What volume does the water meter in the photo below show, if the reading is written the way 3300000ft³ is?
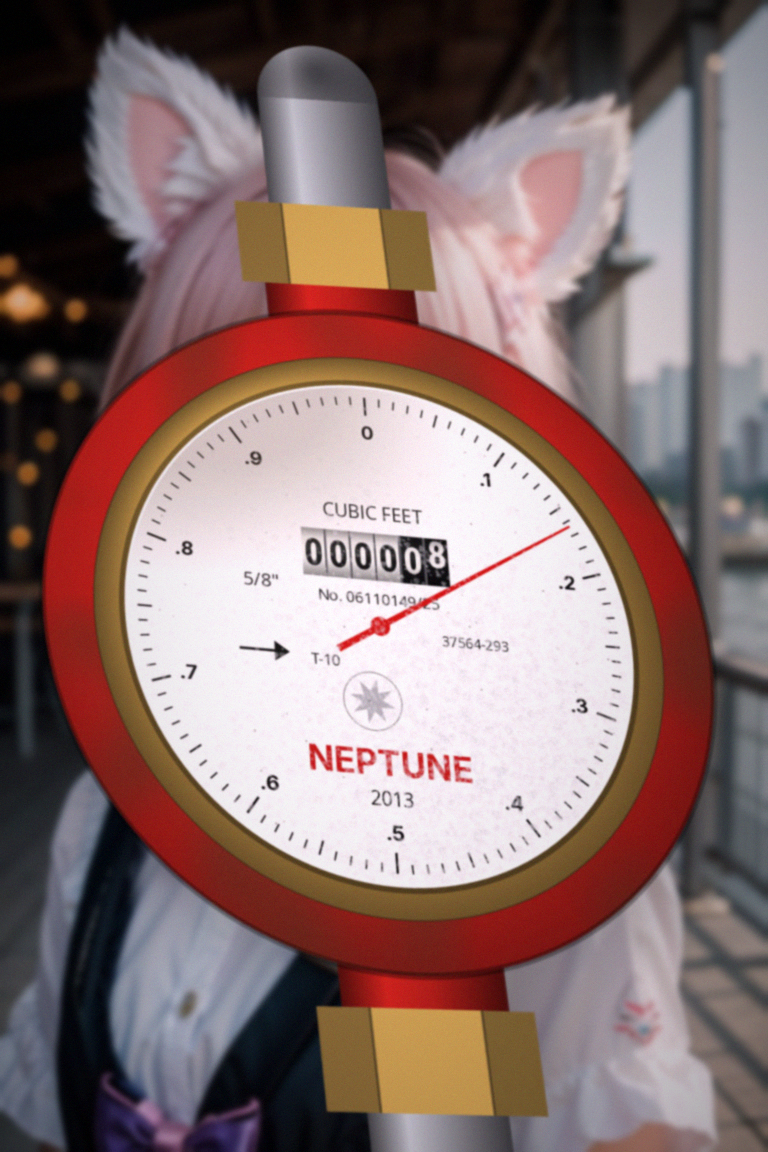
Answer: 8.16ft³
